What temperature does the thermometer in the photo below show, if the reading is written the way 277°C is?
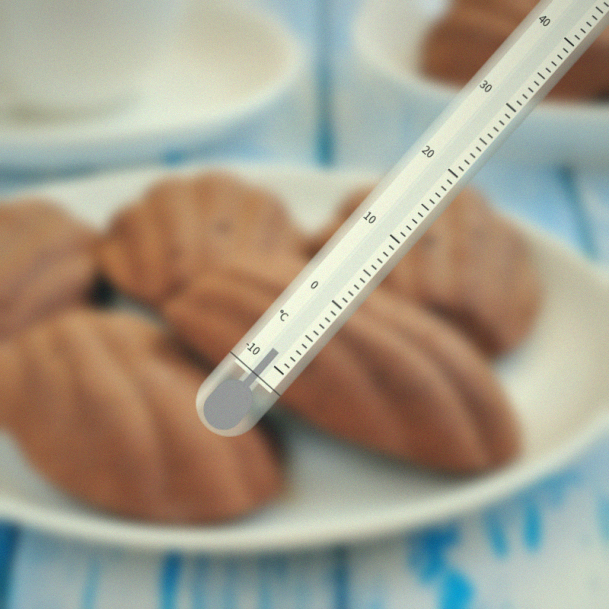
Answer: -8.5°C
